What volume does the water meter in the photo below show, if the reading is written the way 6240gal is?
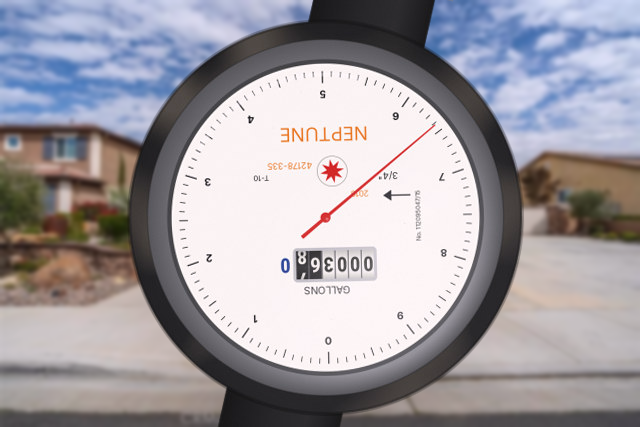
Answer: 3676.4gal
